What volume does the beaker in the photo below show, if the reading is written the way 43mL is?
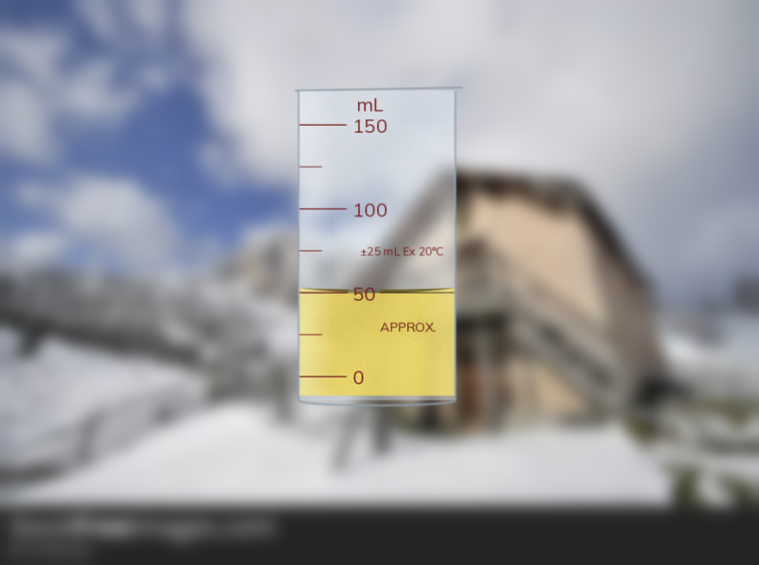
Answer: 50mL
